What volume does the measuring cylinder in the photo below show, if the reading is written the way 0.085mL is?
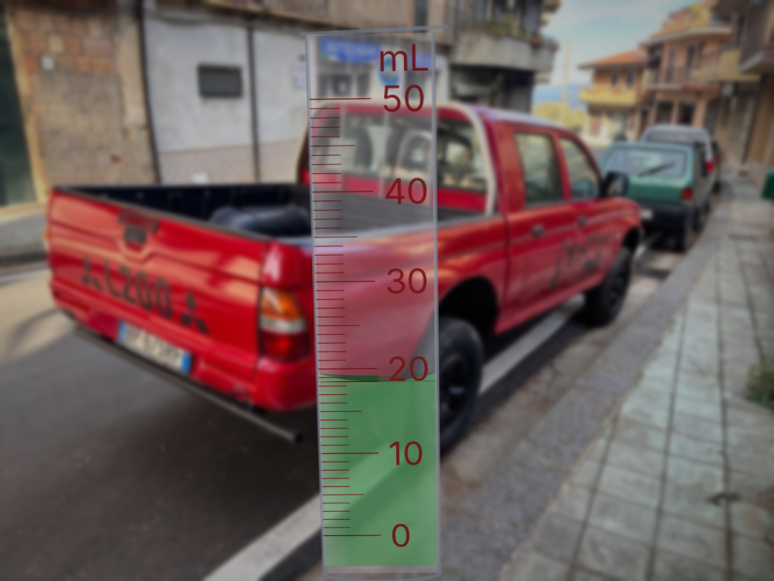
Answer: 18.5mL
